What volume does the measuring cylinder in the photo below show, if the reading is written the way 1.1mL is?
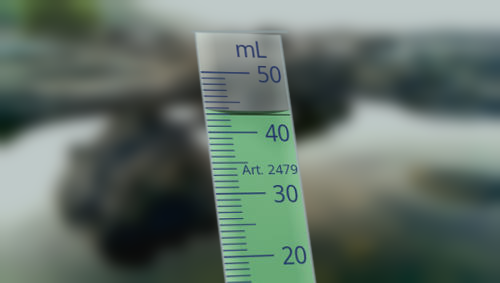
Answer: 43mL
